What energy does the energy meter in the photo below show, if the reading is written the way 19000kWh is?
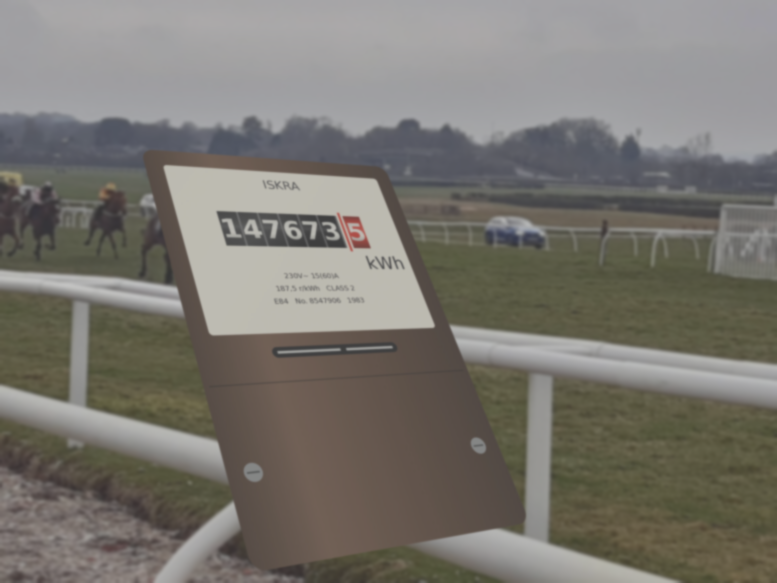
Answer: 147673.5kWh
